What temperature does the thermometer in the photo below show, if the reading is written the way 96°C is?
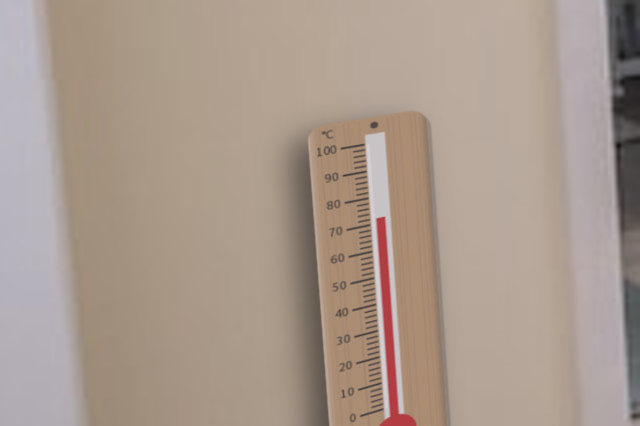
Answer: 72°C
